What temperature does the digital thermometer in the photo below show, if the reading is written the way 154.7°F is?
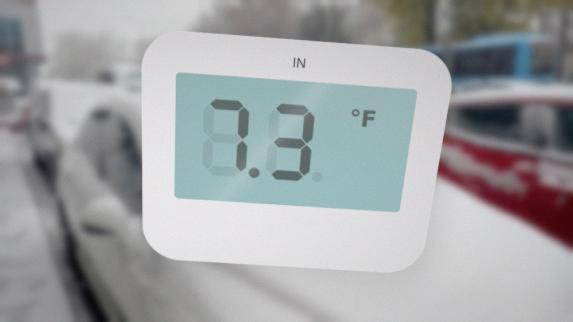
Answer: 7.3°F
